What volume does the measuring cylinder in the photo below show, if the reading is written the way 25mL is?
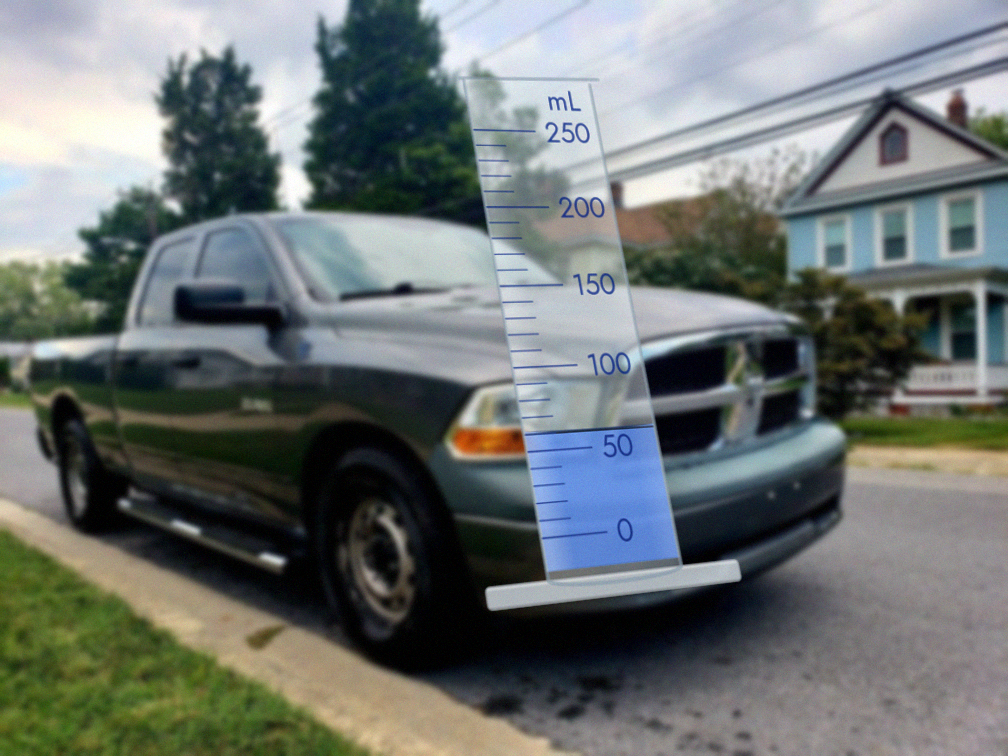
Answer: 60mL
